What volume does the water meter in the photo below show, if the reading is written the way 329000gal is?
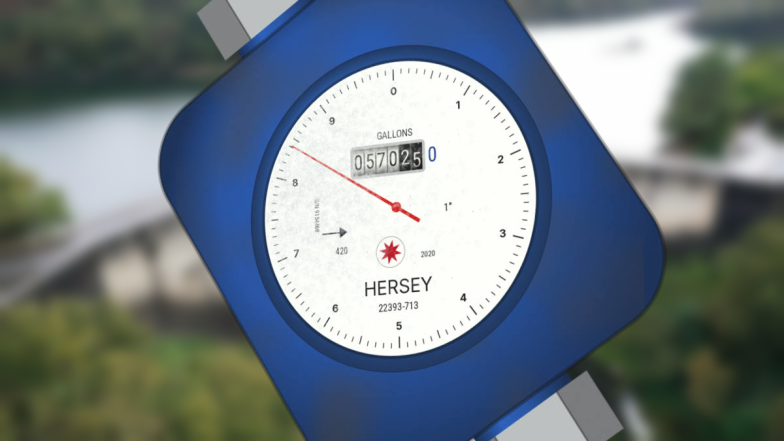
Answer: 570248.4gal
